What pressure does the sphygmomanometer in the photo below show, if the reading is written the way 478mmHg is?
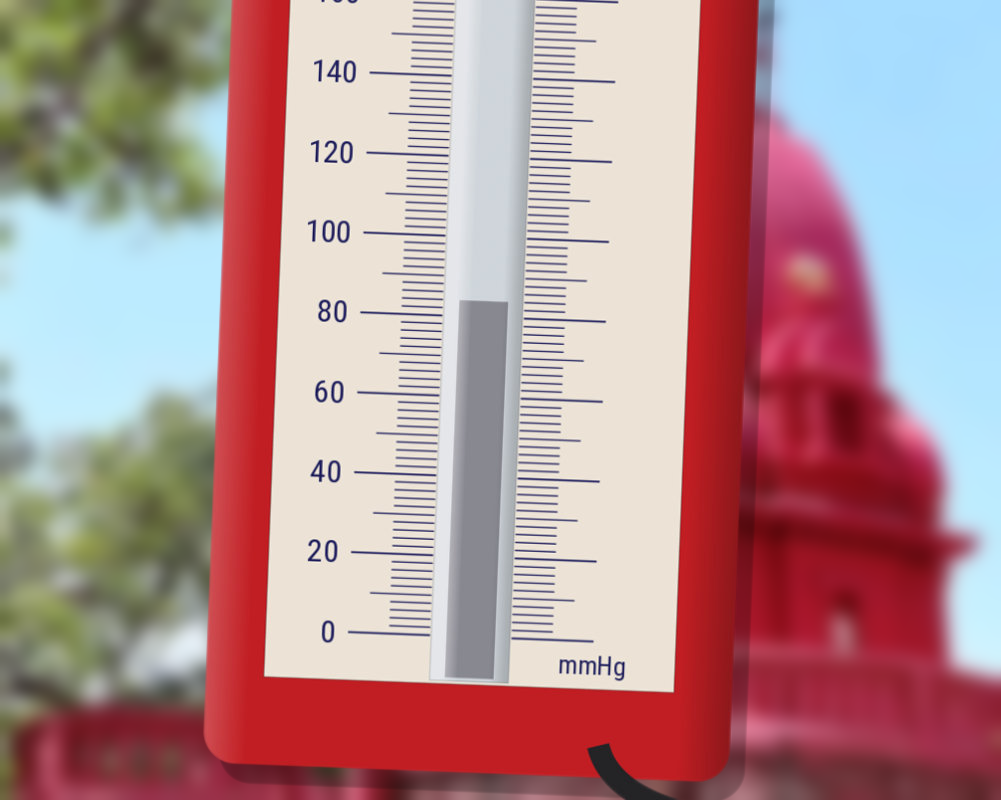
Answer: 84mmHg
